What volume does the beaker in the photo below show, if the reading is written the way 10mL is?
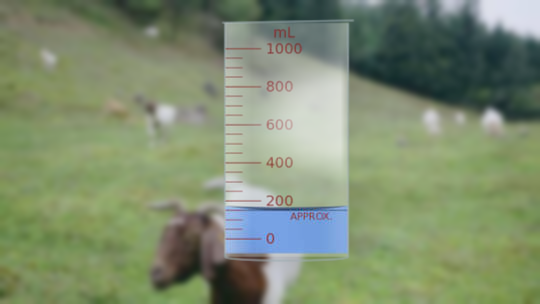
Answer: 150mL
